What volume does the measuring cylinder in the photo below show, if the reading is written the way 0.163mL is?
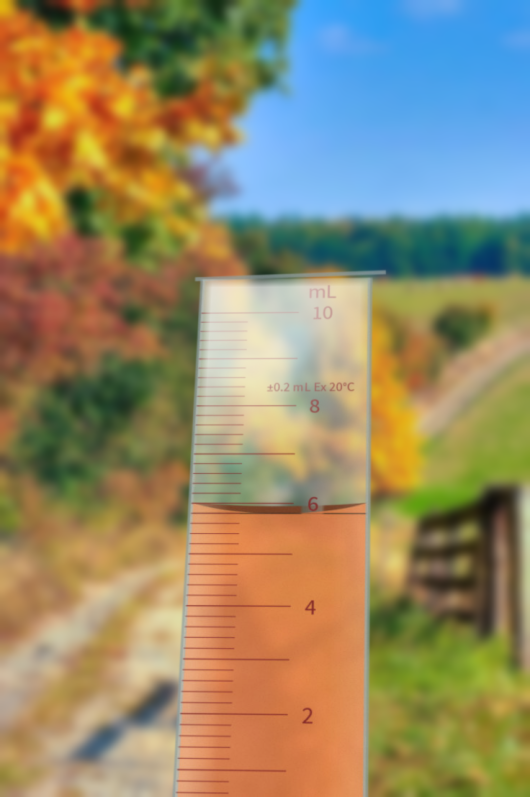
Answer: 5.8mL
